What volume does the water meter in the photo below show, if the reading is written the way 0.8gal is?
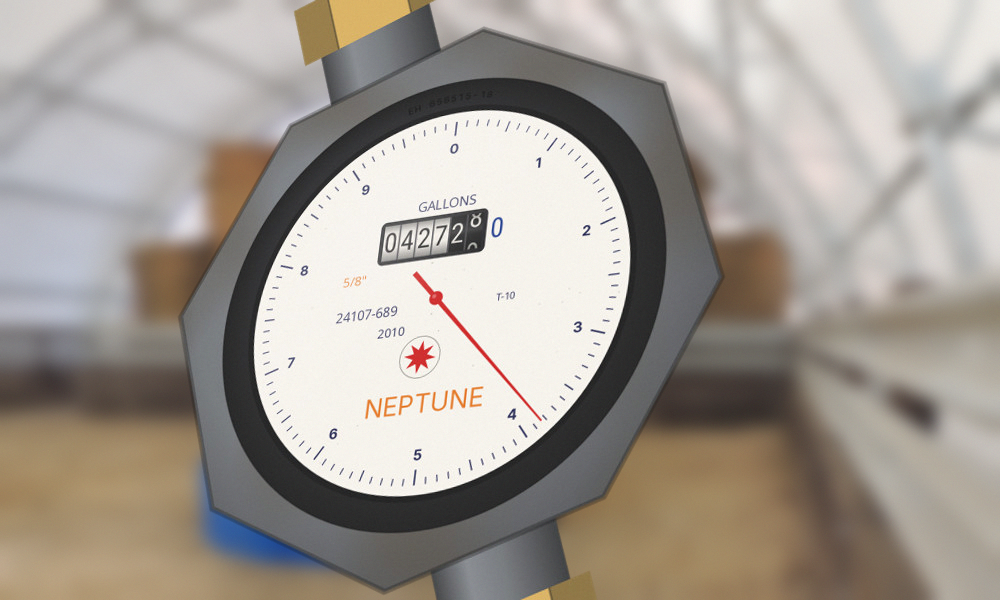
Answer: 427283.8gal
